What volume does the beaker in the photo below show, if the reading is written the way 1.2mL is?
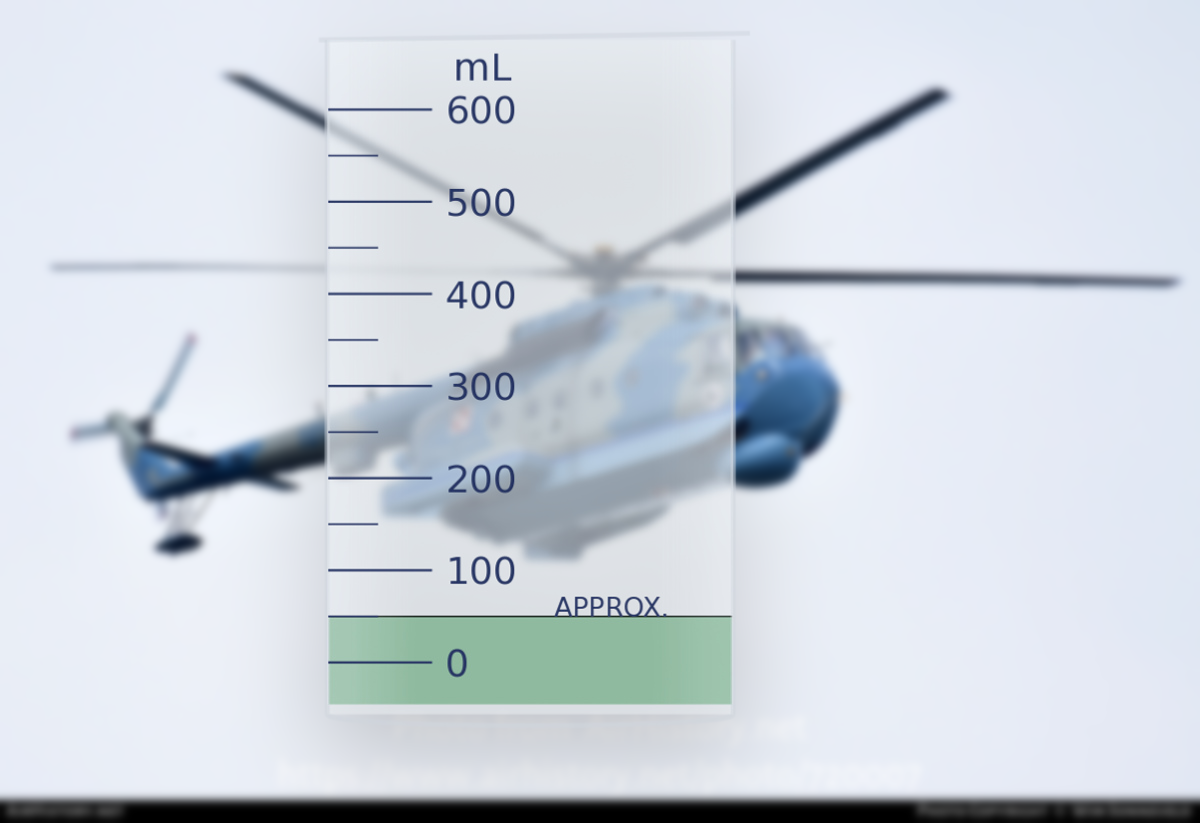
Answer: 50mL
